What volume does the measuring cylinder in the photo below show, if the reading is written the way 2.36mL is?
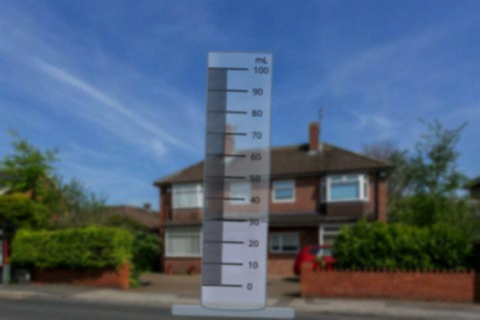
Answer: 30mL
